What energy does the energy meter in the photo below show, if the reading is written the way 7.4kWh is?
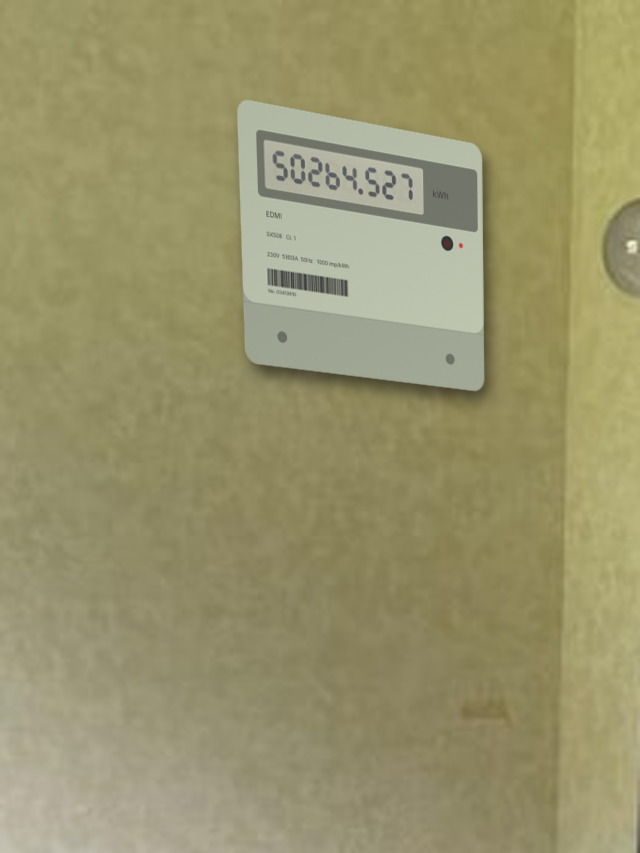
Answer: 50264.527kWh
